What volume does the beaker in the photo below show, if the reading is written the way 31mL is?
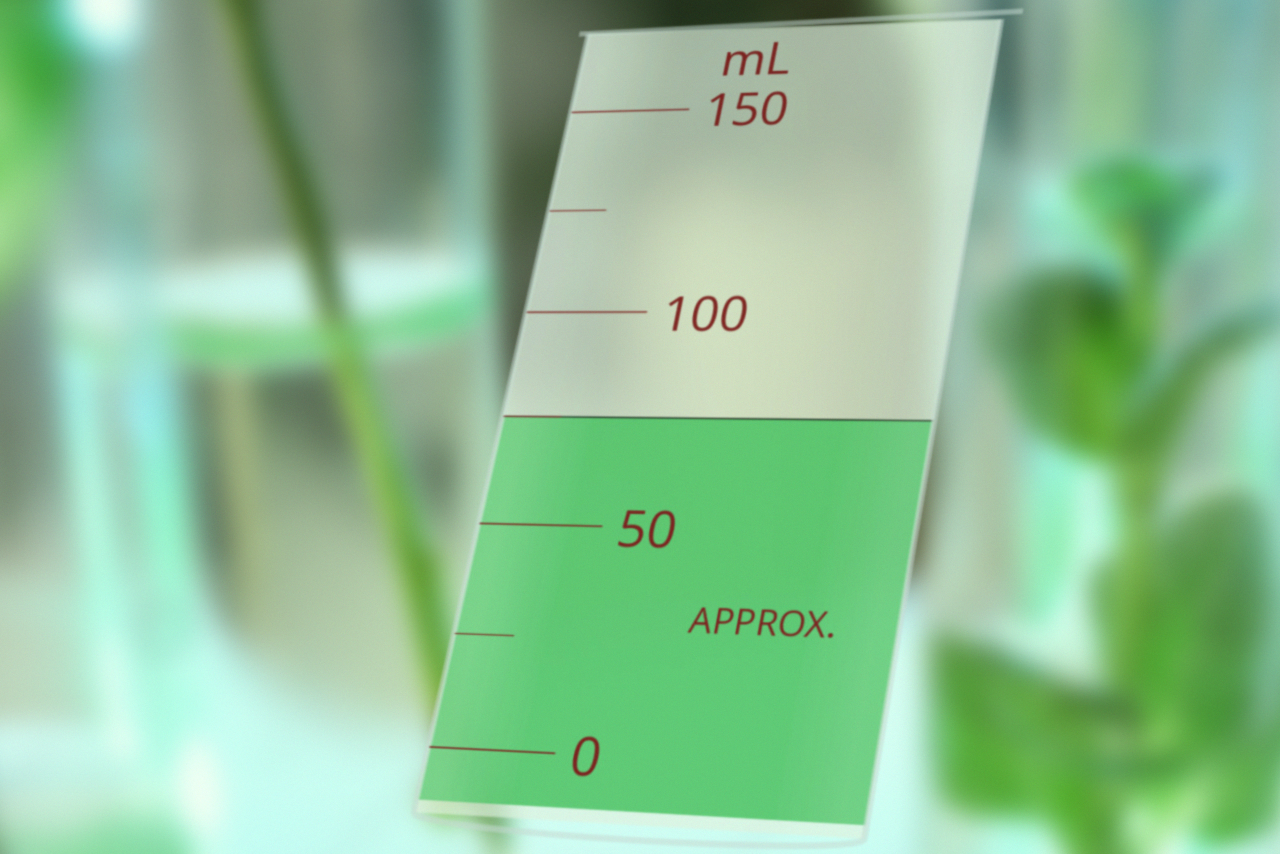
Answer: 75mL
